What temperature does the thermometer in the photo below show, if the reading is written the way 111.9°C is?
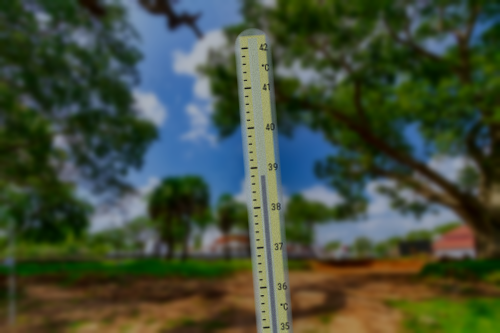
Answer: 38.8°C
